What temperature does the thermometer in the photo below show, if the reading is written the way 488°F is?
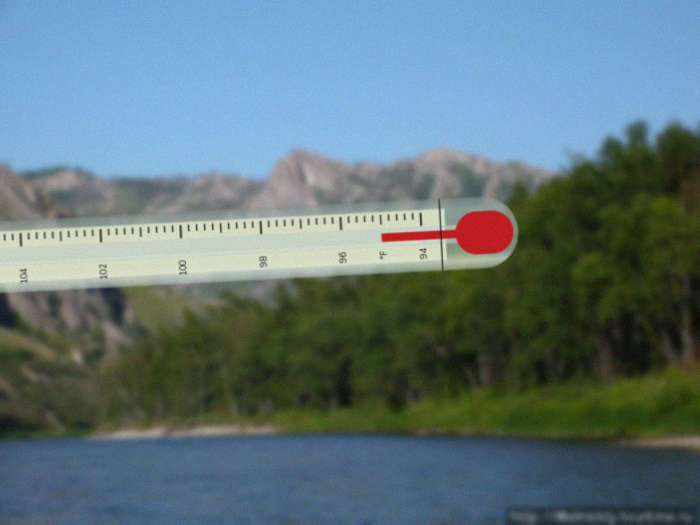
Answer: 95°F
